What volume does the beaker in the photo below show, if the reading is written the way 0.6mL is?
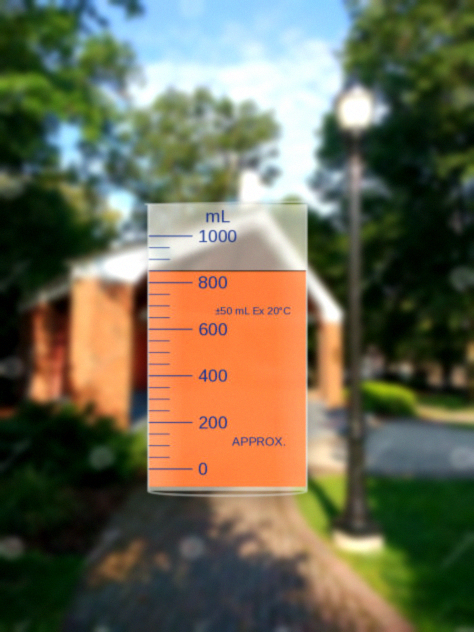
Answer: 850mL
